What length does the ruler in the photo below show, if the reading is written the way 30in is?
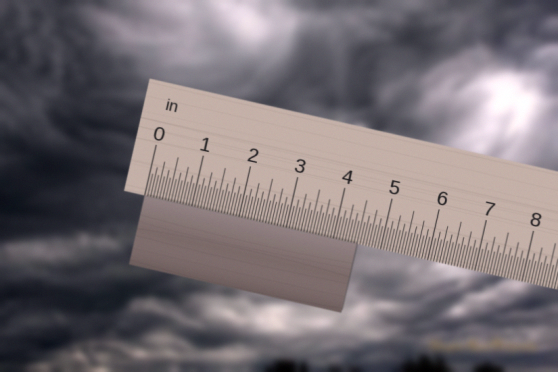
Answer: 4.5in
